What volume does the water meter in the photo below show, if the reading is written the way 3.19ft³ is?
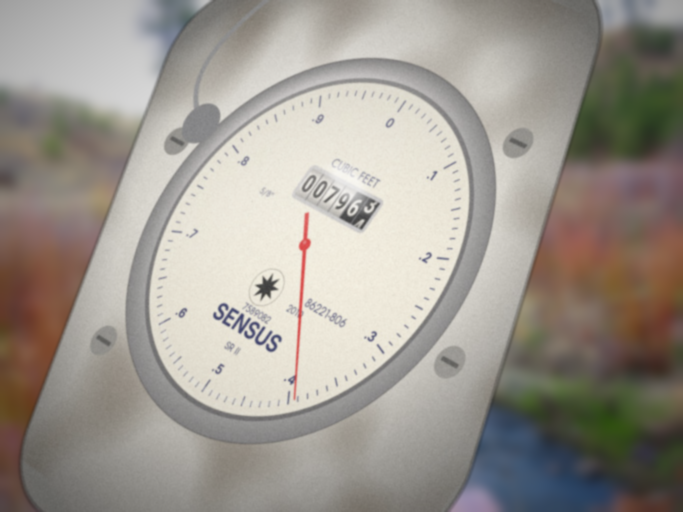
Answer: 7963.39ft³
